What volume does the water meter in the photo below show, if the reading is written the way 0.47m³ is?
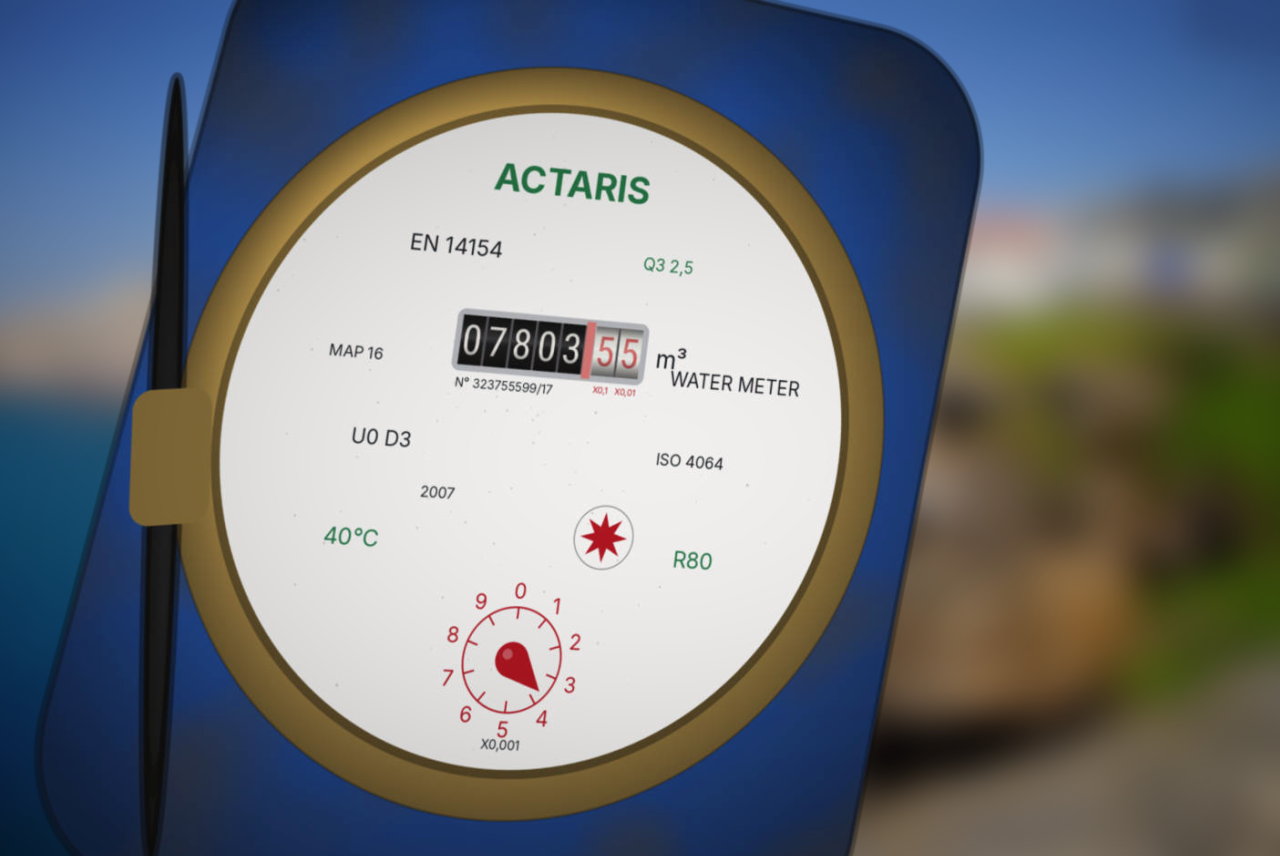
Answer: 7803.553m³
